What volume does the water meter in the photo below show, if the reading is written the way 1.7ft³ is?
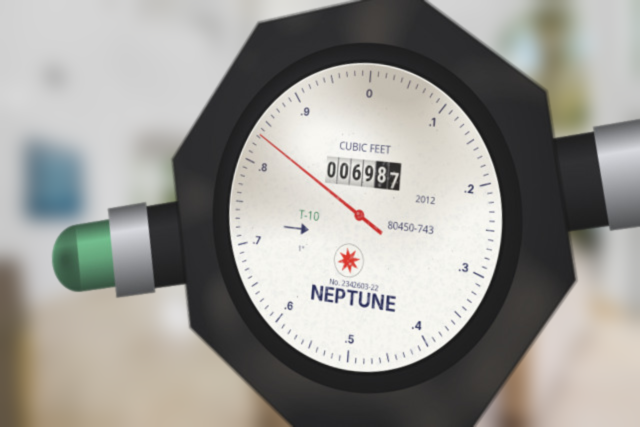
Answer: 6986.83ft³
